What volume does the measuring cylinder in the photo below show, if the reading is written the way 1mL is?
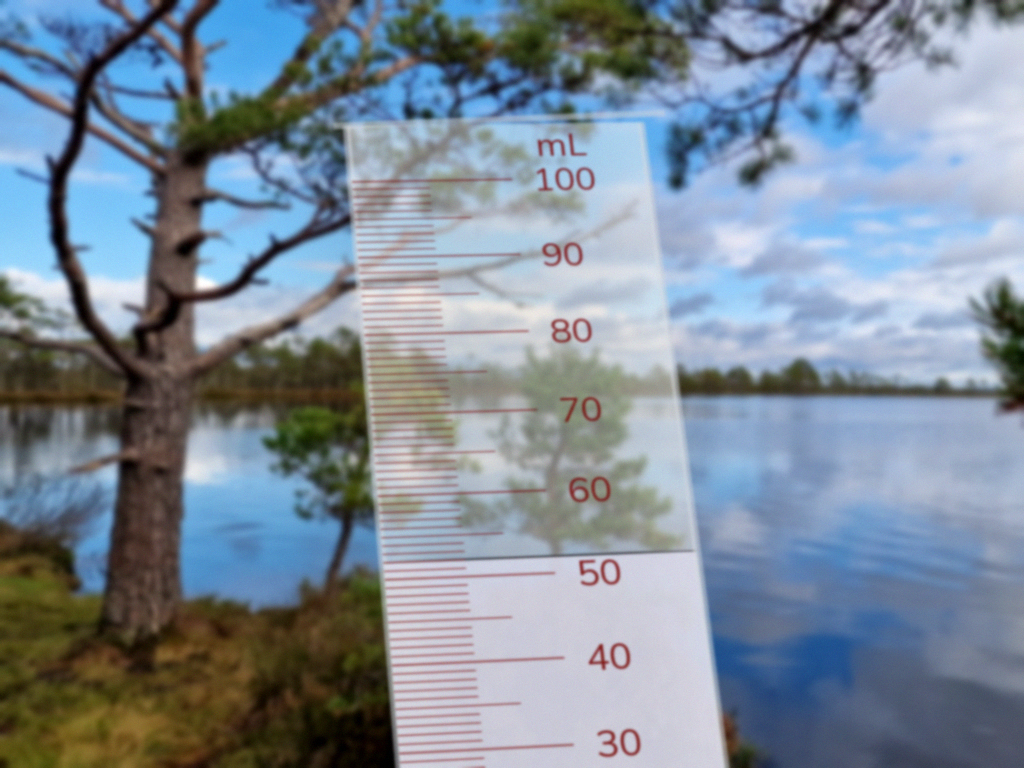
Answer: 52mL
